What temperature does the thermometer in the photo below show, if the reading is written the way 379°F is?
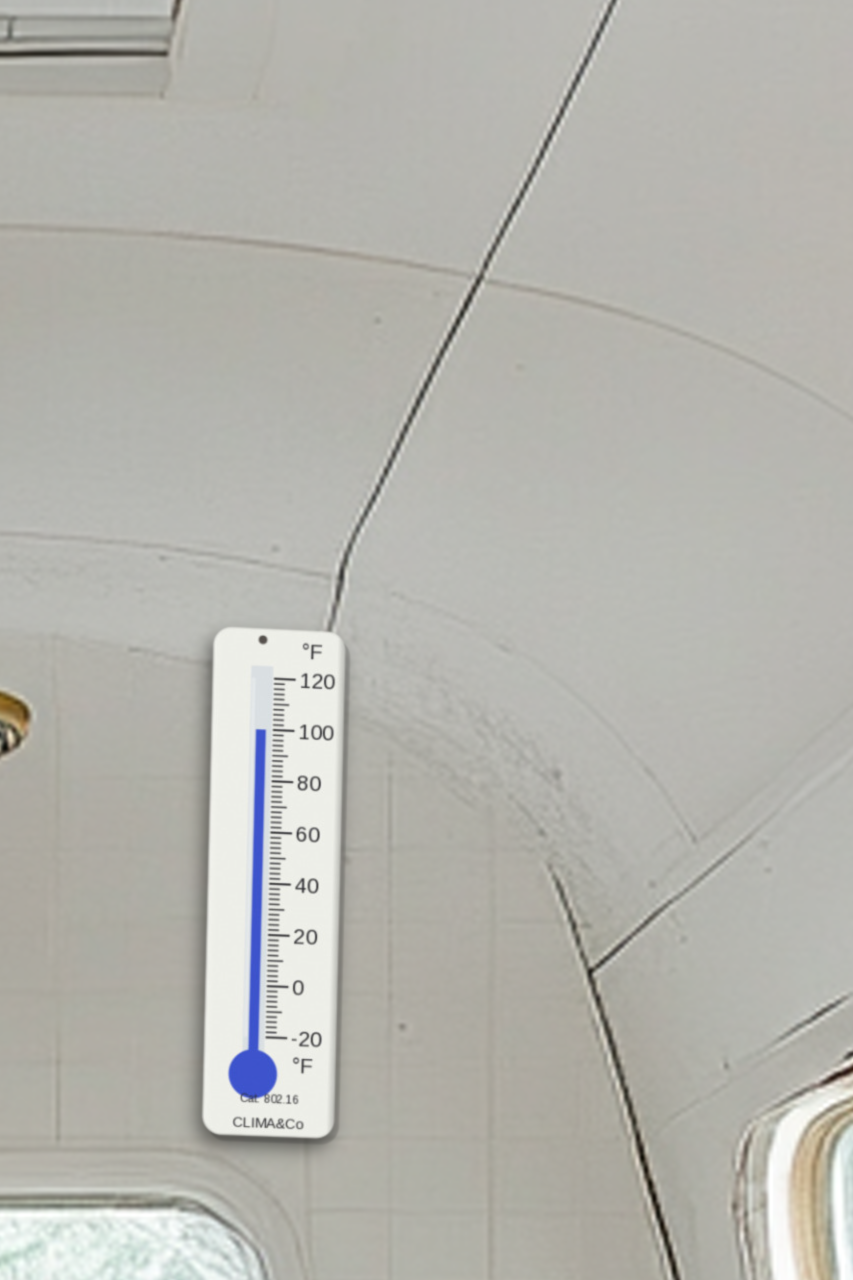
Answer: 100°F
